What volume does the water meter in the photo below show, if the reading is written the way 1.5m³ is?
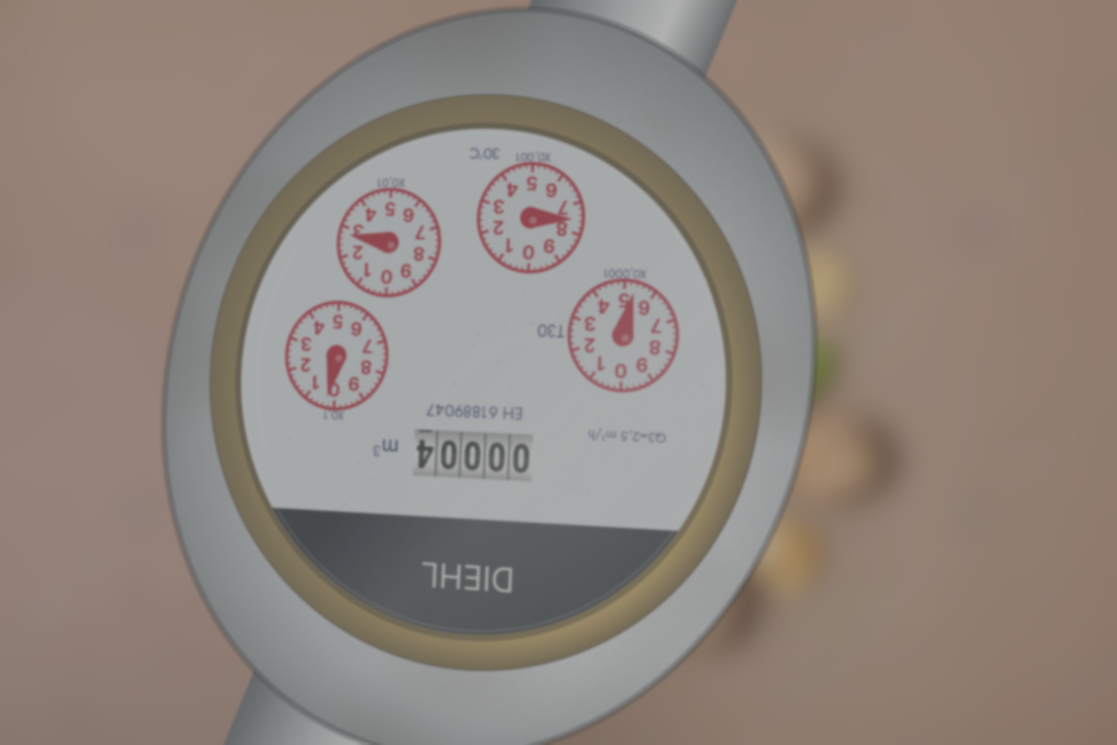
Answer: 4.0275m³
